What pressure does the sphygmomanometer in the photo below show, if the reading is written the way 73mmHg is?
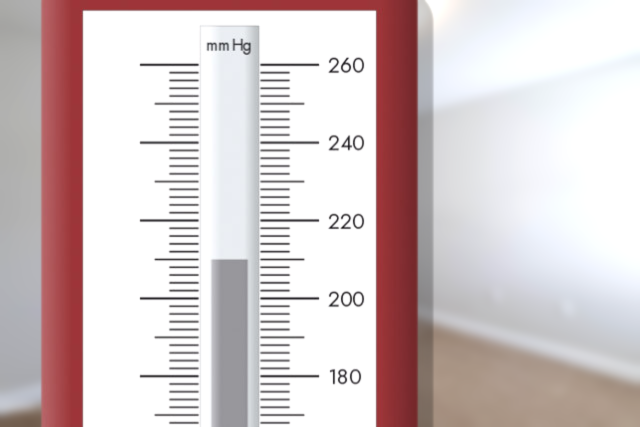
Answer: 210mmHg
